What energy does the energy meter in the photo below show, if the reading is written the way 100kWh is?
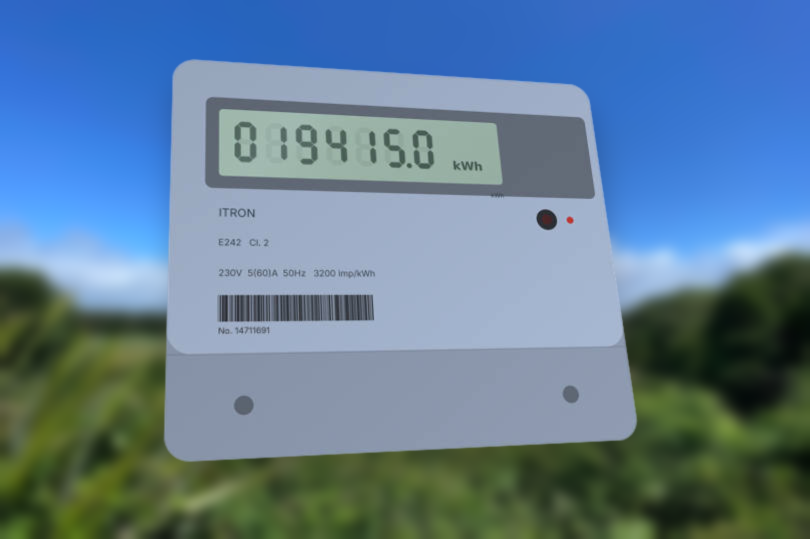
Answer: 19415.0kWh
